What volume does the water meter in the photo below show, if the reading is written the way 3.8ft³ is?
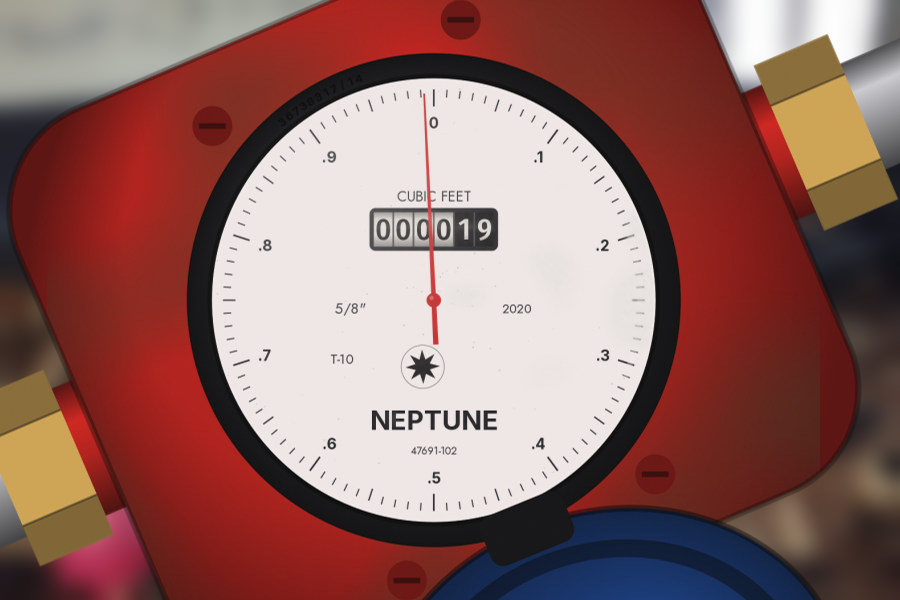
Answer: 18.99ft³
